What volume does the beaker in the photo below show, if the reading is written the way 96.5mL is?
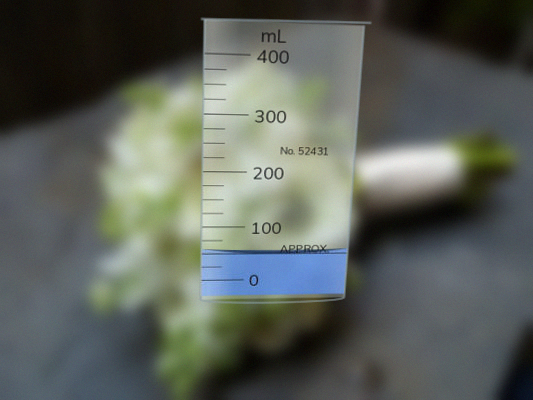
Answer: 50mL
